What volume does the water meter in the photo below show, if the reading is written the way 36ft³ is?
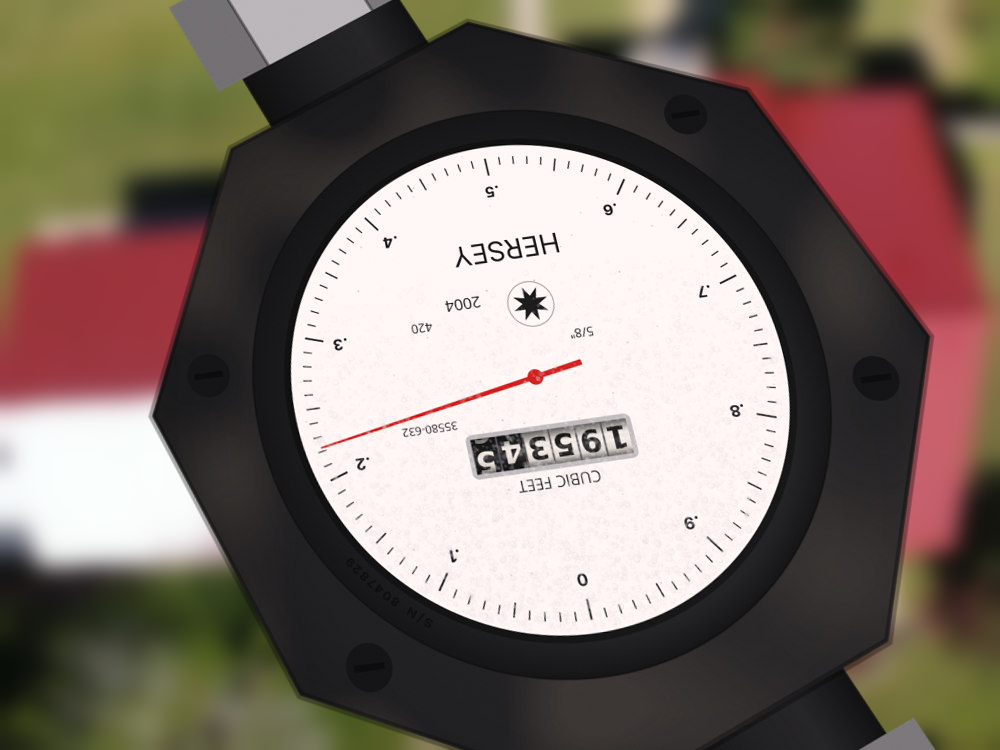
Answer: 195345.22ft³
